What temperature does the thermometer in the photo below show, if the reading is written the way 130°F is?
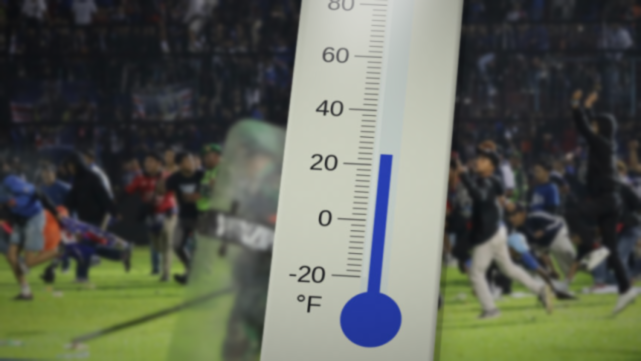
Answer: 24°F
